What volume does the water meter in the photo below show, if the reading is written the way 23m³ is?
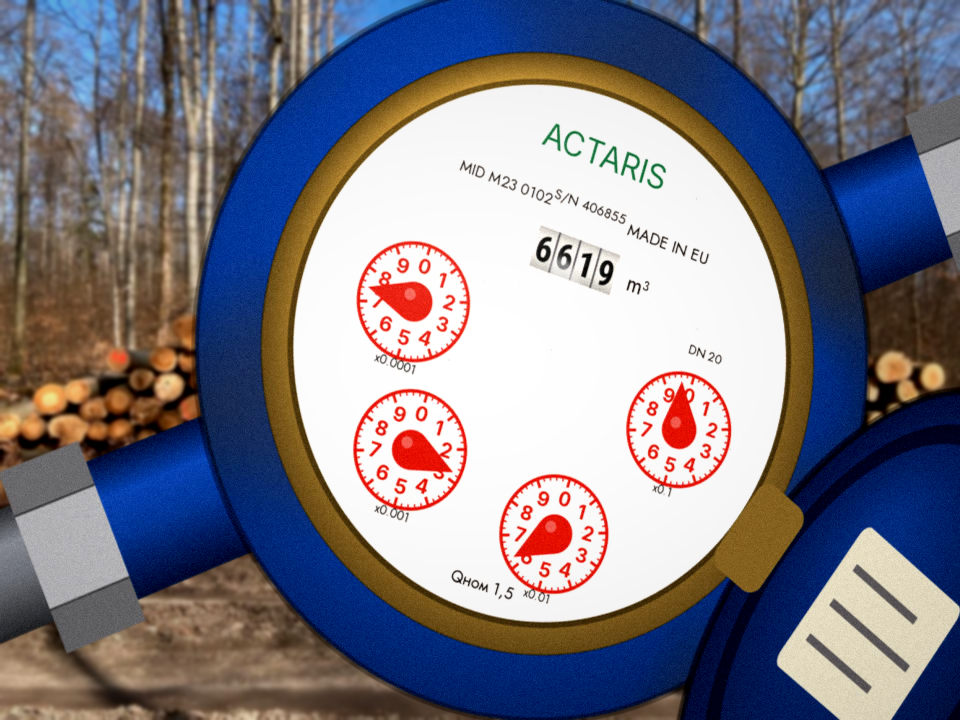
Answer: 6618.9627m³
